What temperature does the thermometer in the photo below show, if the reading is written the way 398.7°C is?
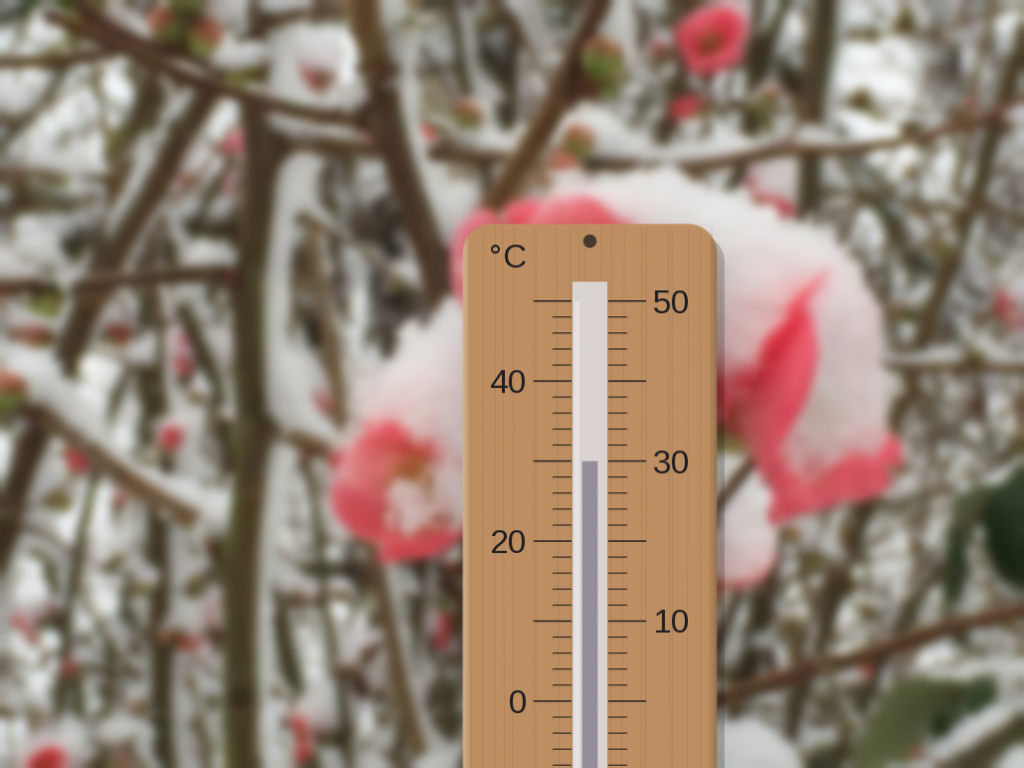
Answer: 30°C
